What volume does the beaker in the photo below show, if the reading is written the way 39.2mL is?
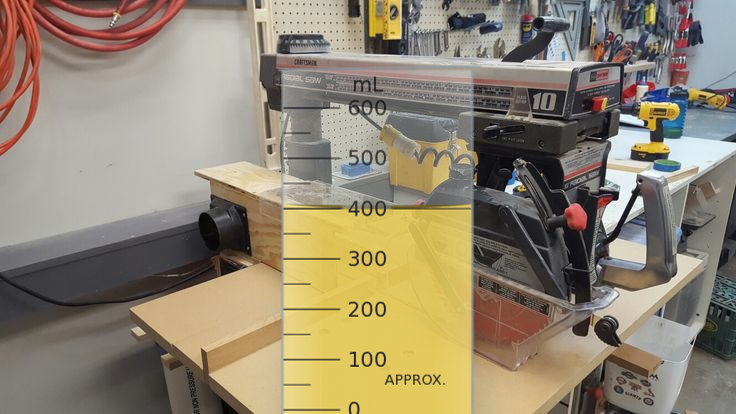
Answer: 400mL
